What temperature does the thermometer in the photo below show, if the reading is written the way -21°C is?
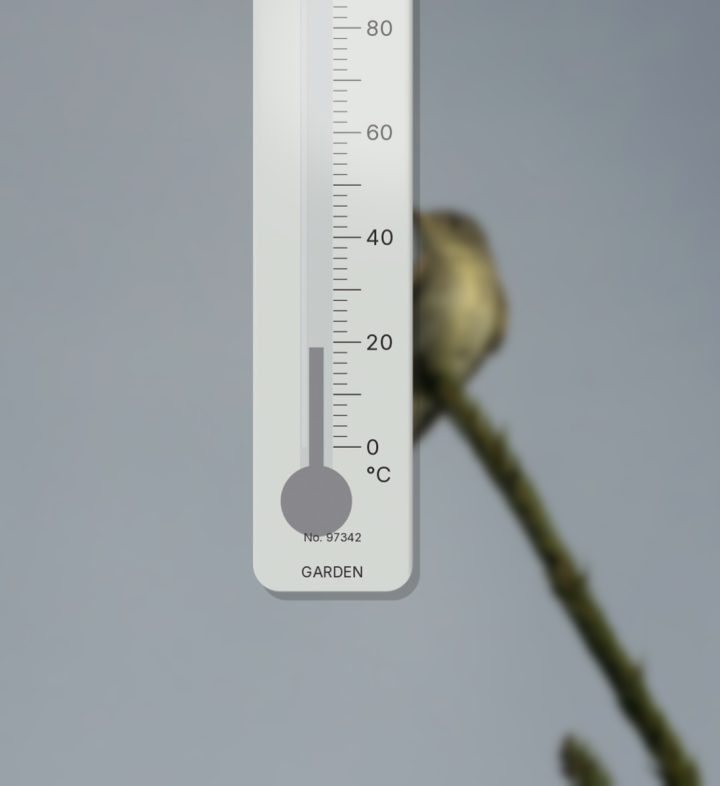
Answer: 19°C
